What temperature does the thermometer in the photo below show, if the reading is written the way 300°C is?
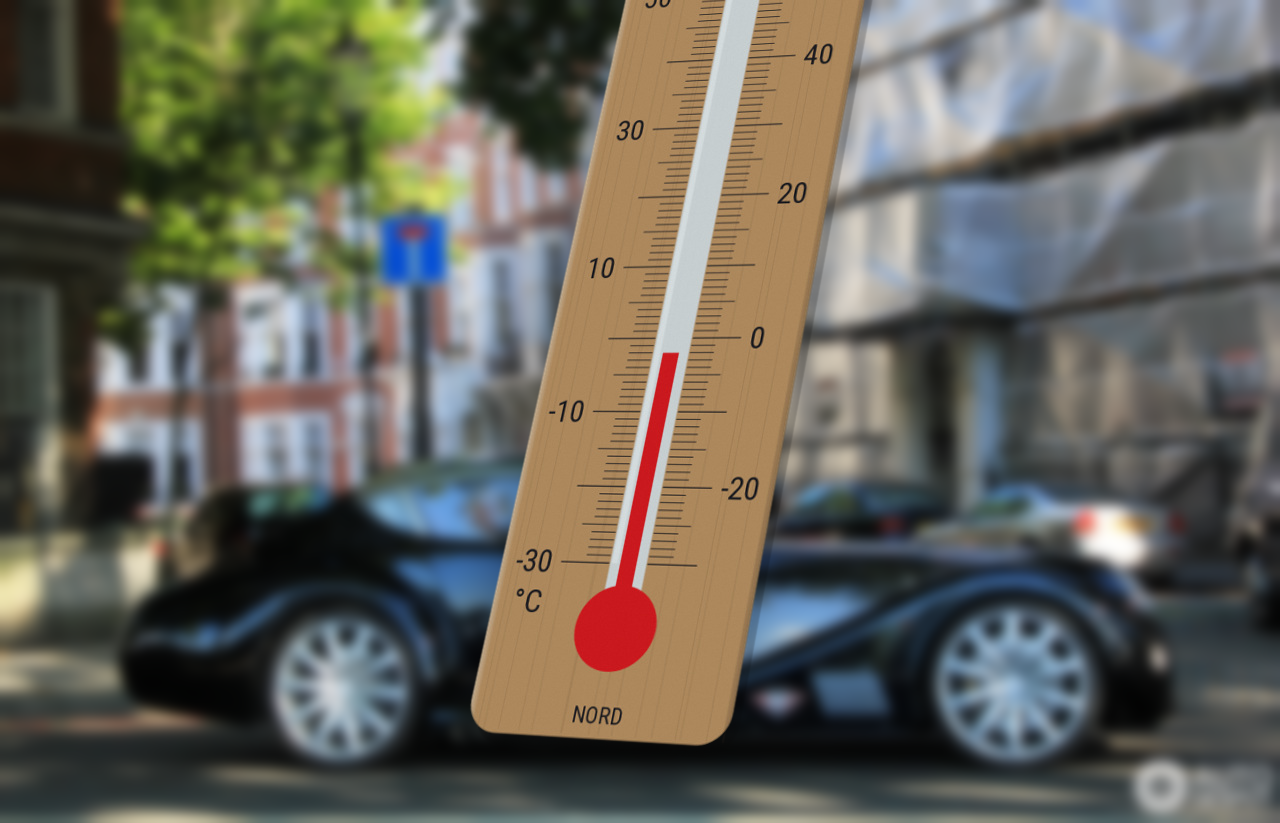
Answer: -2°C
